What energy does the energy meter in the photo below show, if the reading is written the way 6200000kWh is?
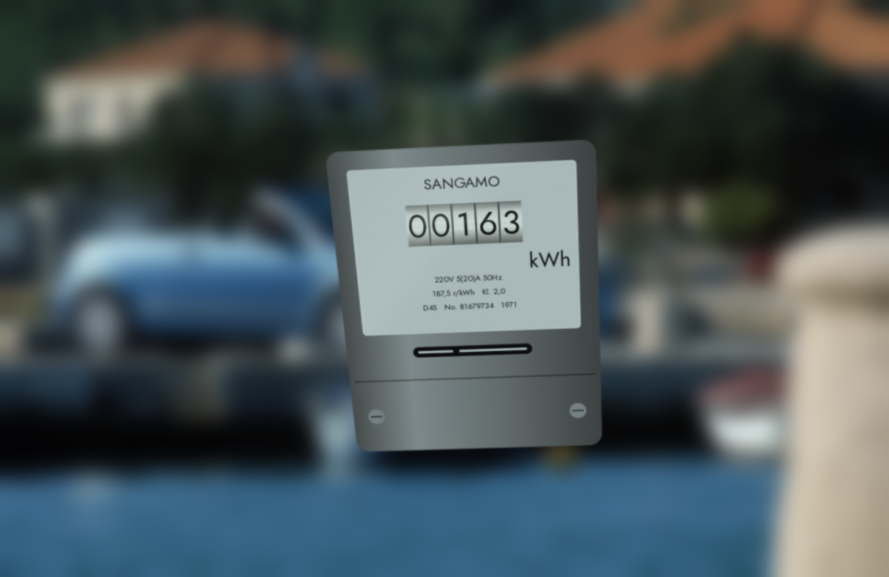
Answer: 163kWh
